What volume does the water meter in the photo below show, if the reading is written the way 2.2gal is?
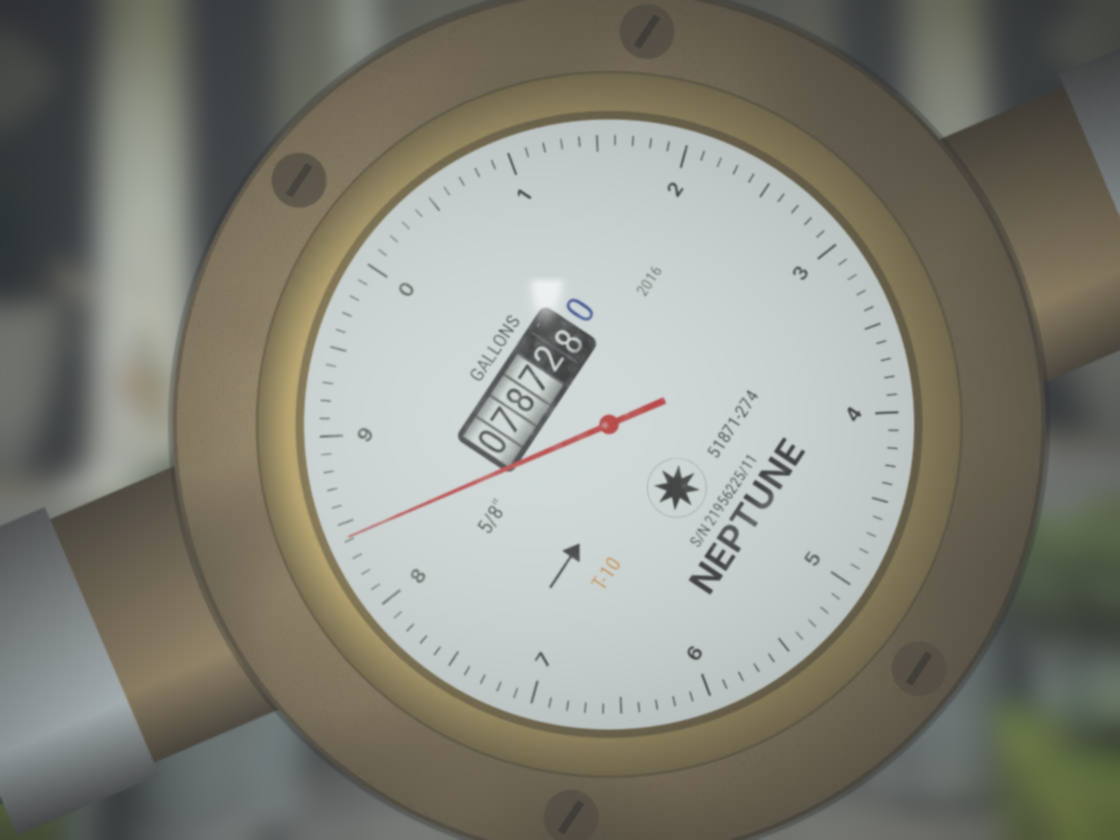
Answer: 787278.4gal
